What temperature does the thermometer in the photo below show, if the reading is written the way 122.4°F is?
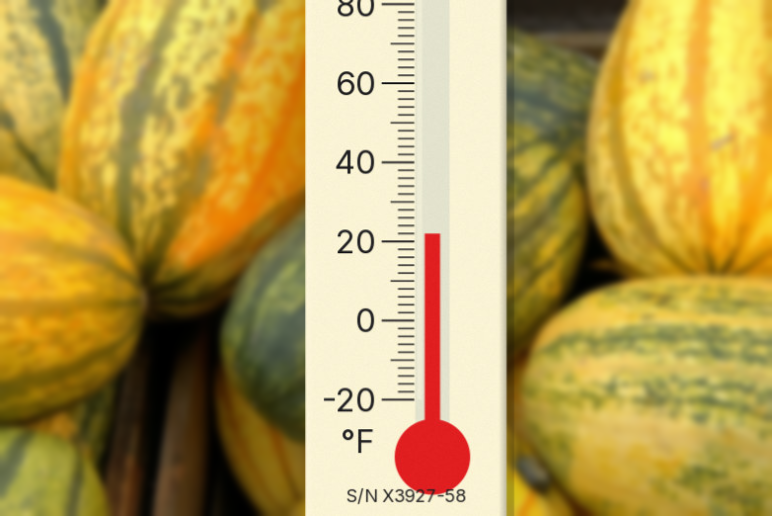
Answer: 22°F
